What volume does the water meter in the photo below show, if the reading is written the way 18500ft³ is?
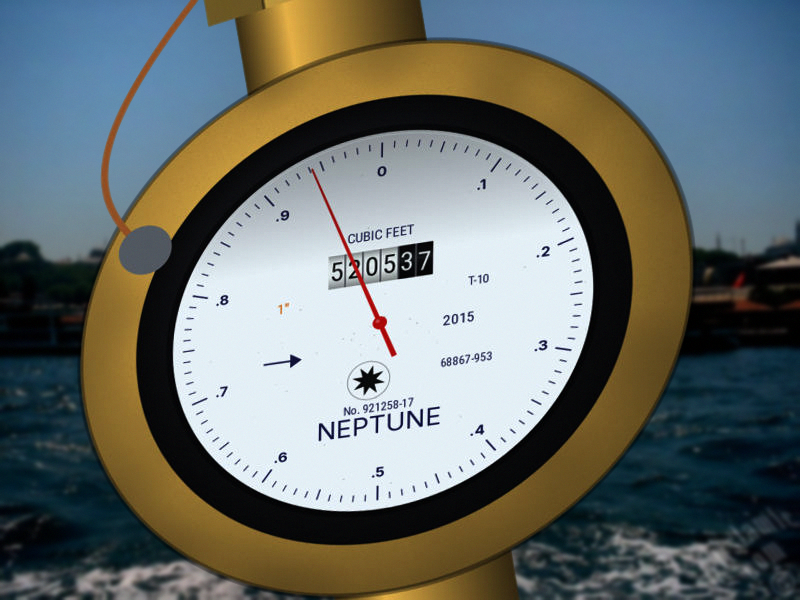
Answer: 520536.94ft³
